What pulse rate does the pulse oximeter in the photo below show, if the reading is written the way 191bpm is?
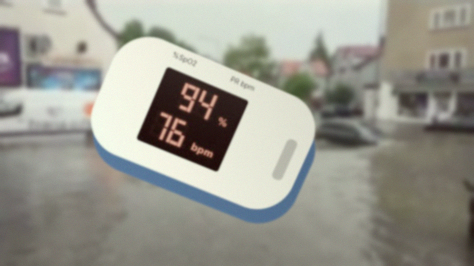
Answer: 76bpm
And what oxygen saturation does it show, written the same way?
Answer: 94%
